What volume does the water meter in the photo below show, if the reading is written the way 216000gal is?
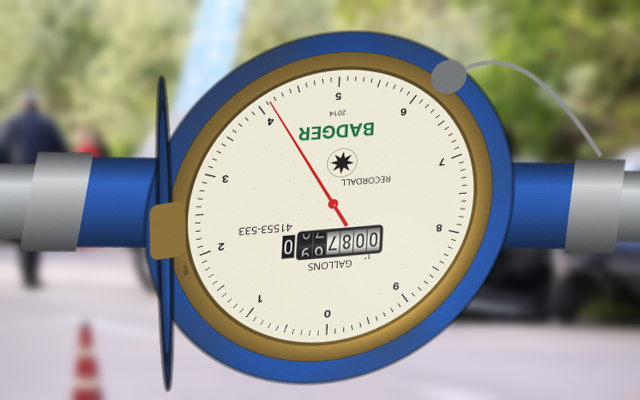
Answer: 87694.1gal
